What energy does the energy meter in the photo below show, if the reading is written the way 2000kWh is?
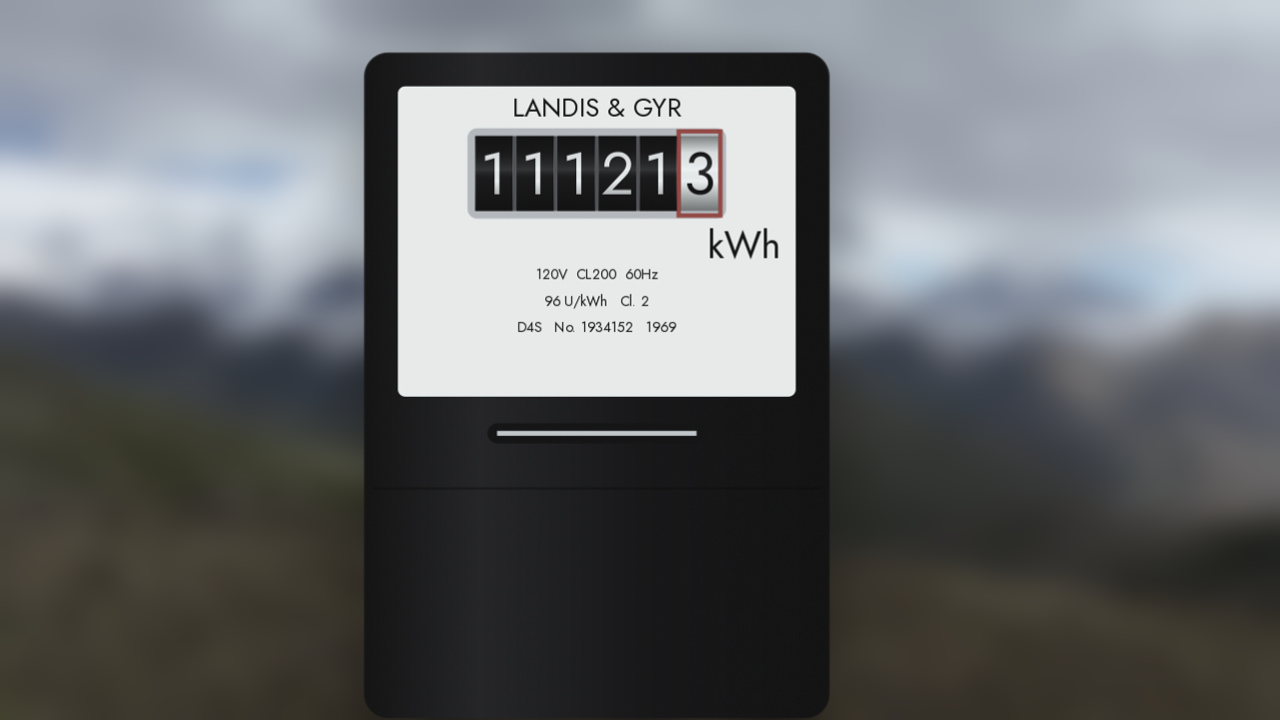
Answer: 11121.3kWh
